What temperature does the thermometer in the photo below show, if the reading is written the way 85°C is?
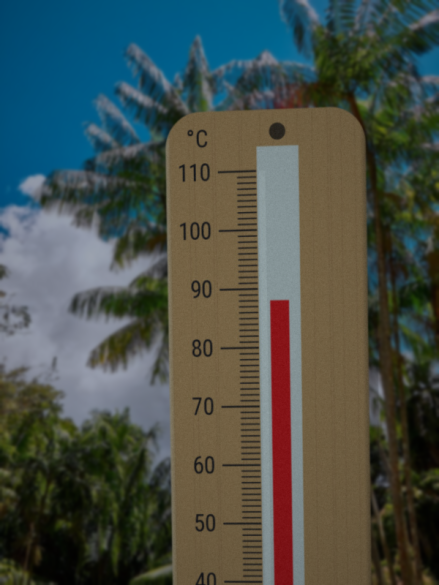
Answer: 88°C
